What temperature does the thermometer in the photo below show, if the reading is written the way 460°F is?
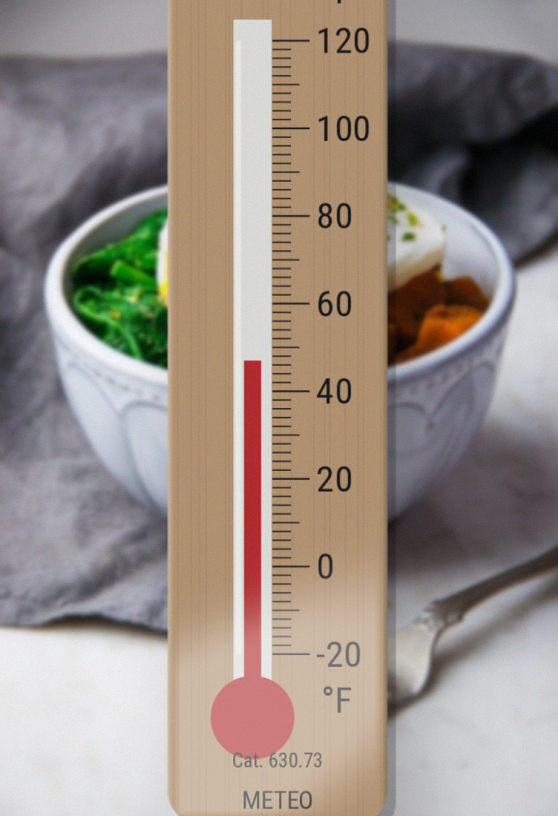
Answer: 47°F
